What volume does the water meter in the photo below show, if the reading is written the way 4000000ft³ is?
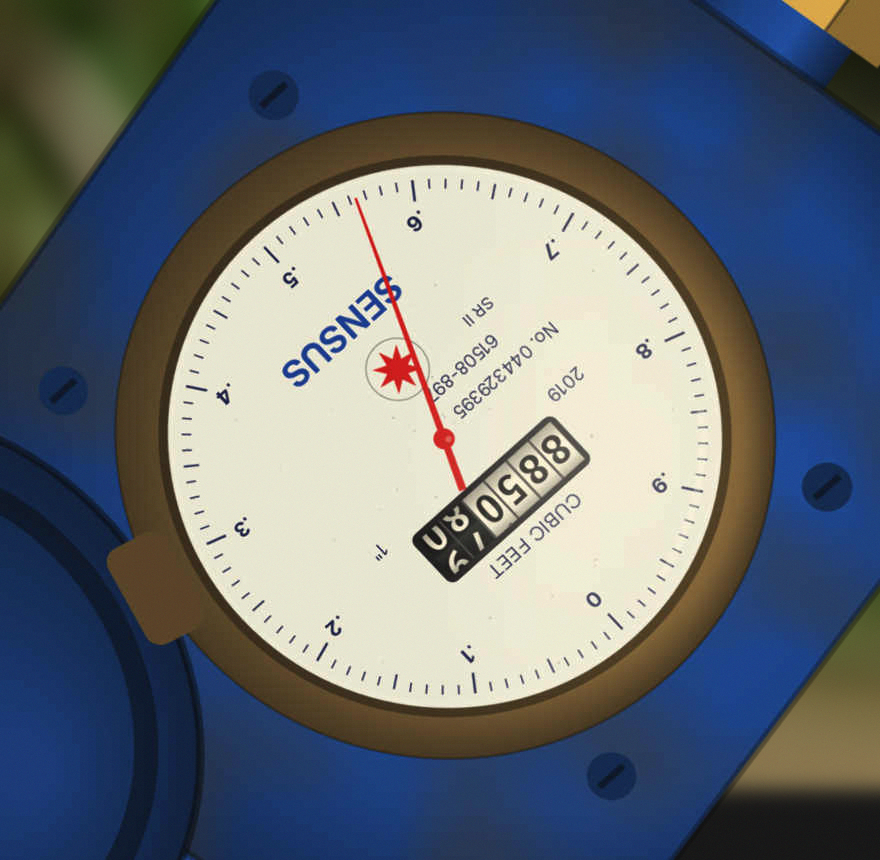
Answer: 885079.56ft³
